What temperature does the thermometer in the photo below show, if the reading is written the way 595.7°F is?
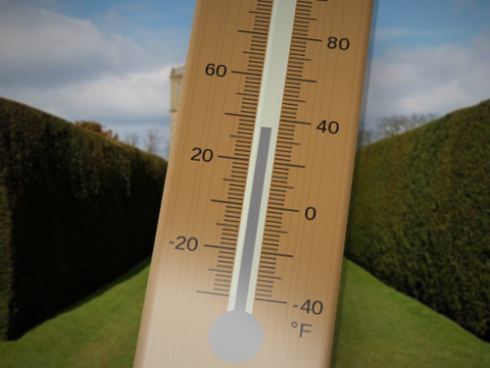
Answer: 36°F
